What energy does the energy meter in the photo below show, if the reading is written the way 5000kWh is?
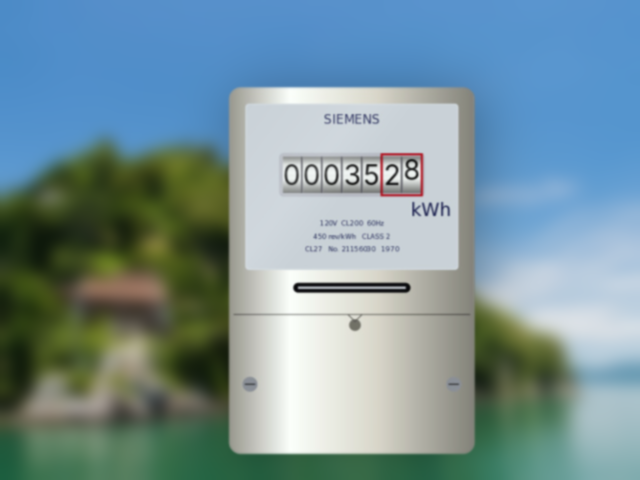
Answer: 35.28kWh
